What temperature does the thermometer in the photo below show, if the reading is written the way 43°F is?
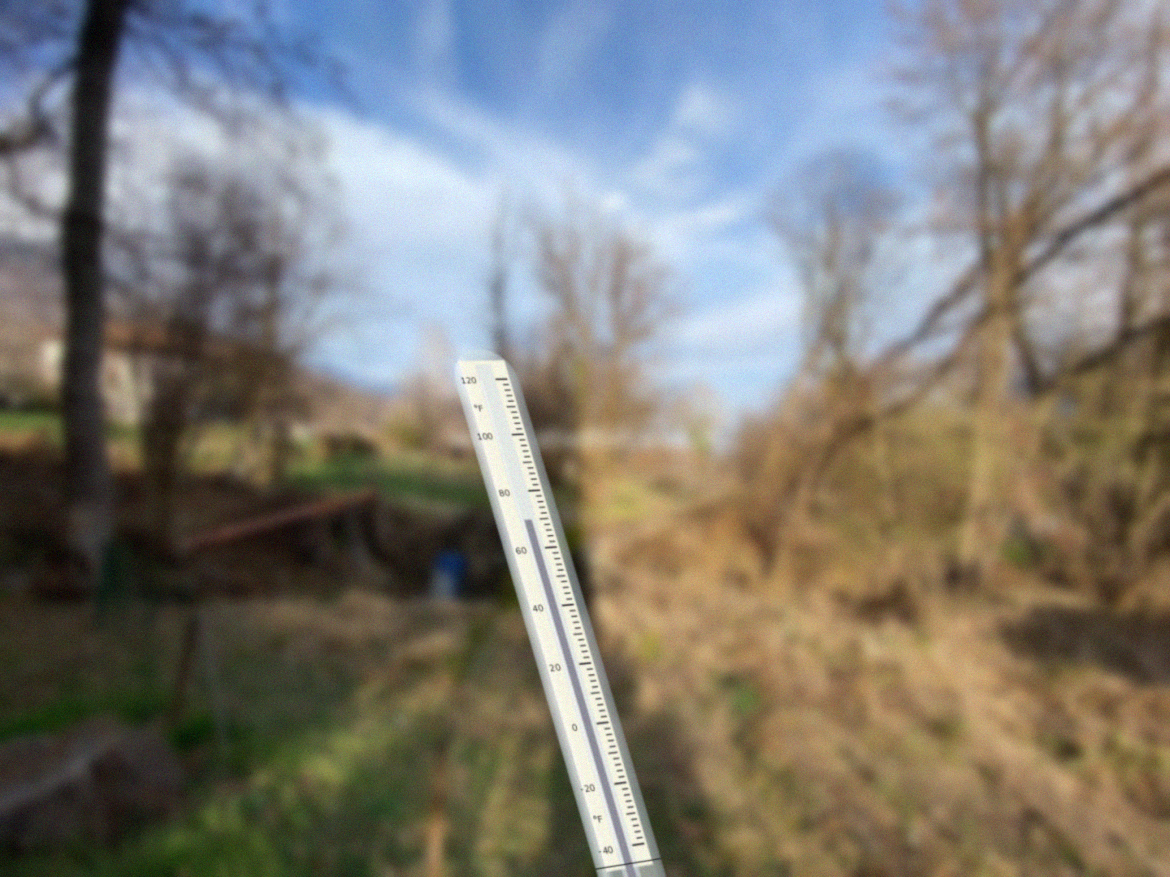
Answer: 70°F
